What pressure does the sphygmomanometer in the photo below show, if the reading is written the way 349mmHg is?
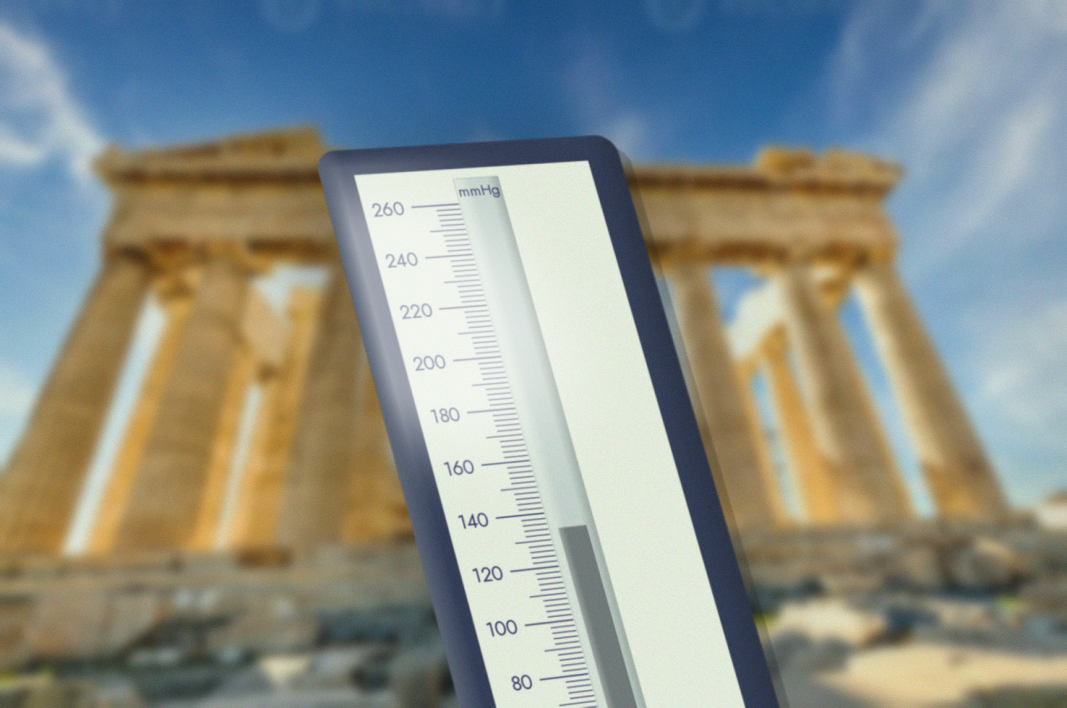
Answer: 134mmHg
